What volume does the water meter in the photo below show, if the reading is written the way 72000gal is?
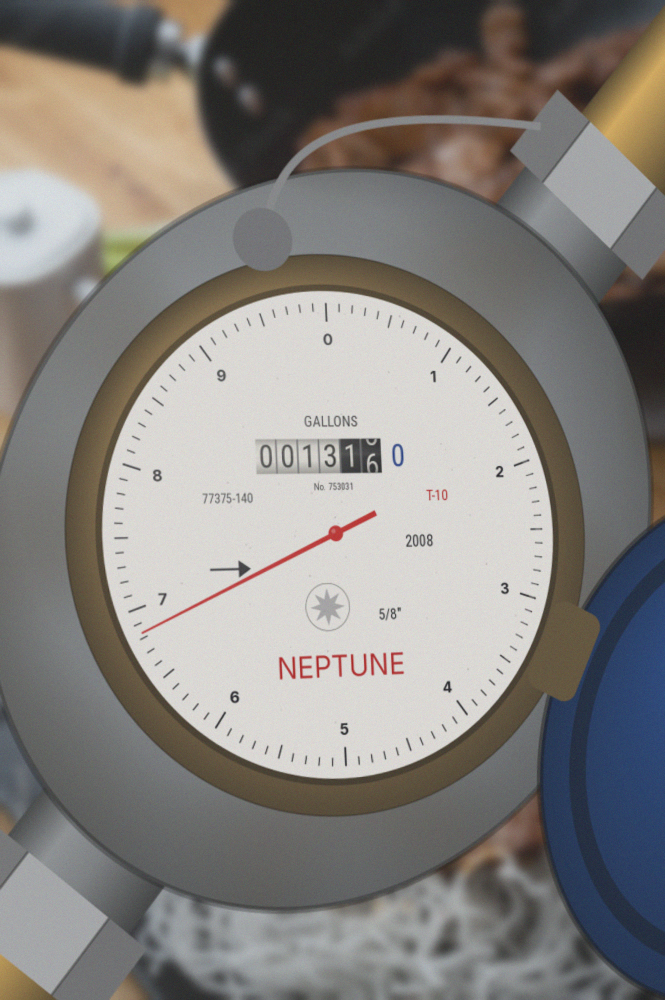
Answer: 13156.8gal
